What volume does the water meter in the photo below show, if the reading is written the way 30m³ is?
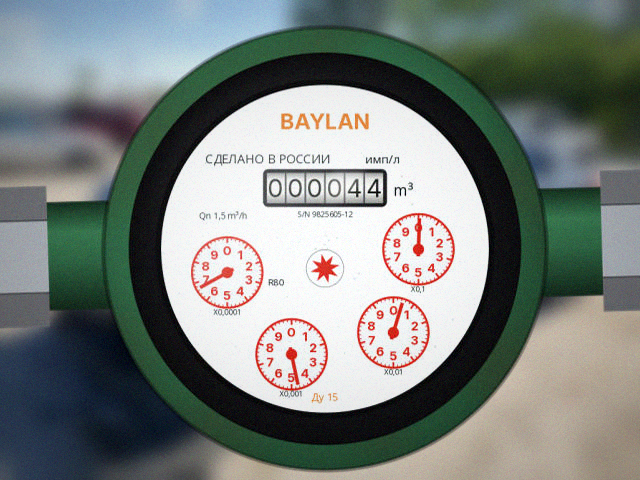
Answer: 44.0046m³
